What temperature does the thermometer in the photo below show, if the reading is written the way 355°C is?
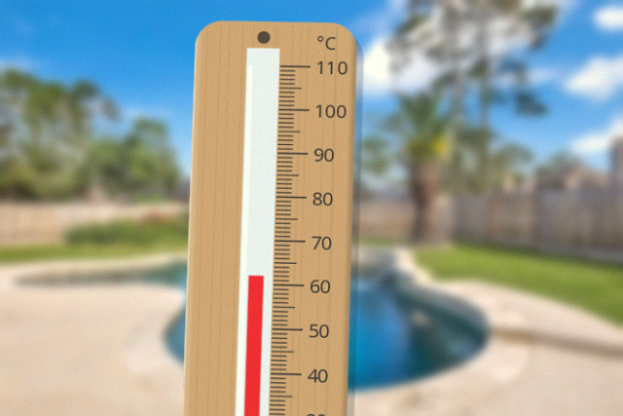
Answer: 62°C
